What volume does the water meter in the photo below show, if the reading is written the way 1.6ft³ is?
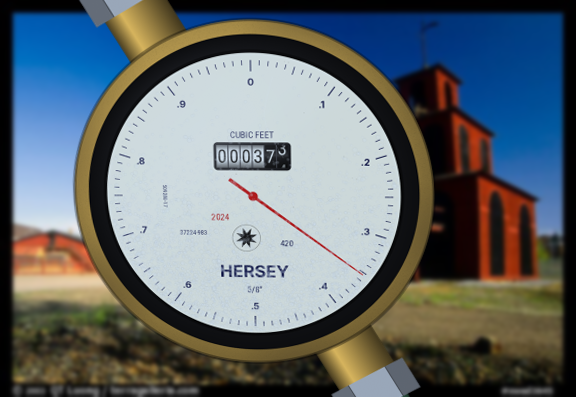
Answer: 373.35ft³
